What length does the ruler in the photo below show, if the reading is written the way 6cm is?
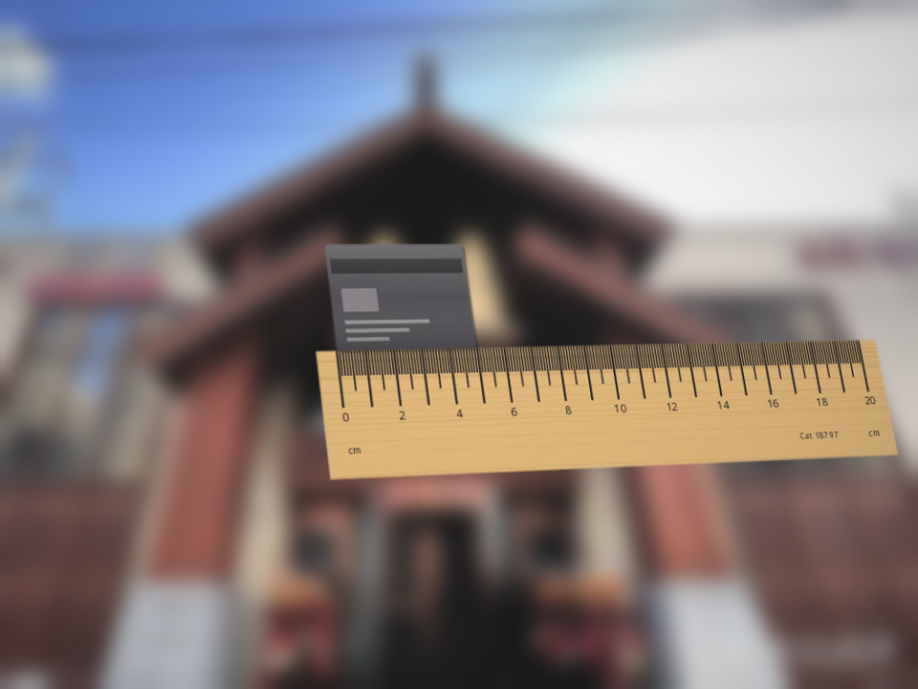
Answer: 5cm
